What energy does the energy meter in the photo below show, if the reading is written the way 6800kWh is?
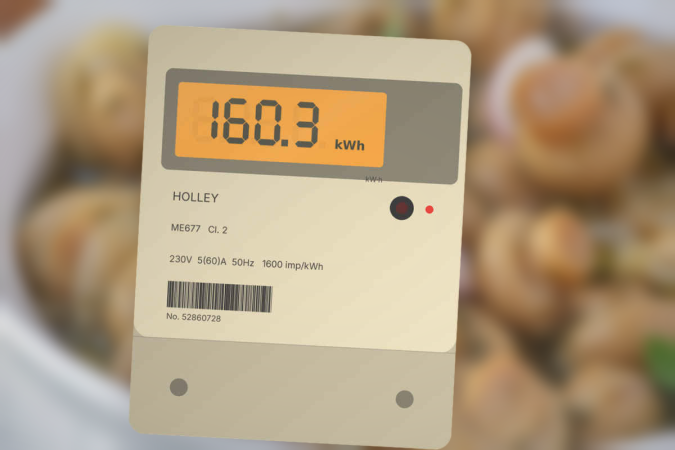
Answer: 160.3kWh
